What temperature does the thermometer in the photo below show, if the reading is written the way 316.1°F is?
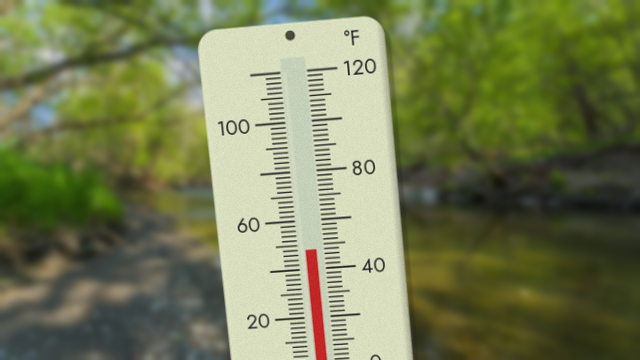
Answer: 48°F
